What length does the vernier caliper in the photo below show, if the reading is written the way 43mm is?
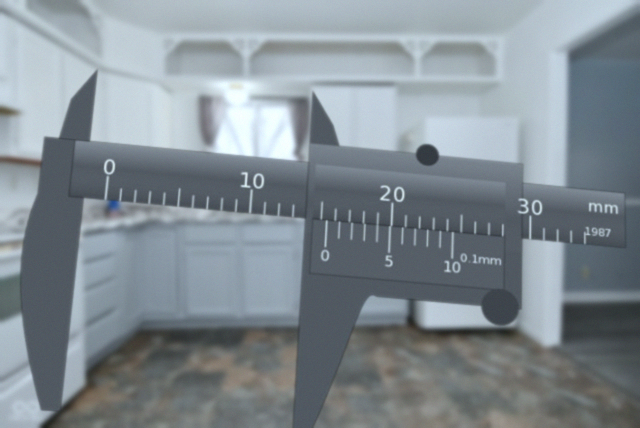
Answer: 15.4mm
